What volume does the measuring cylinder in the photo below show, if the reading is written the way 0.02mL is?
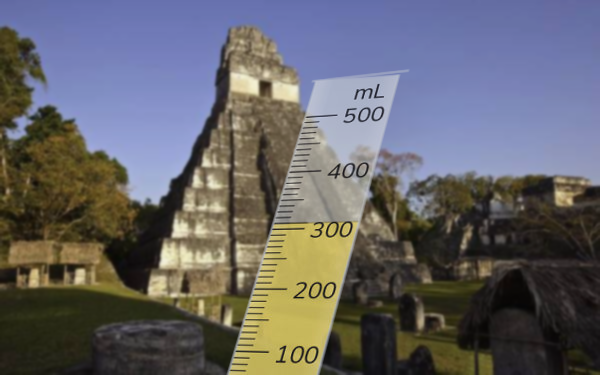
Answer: 310mL
